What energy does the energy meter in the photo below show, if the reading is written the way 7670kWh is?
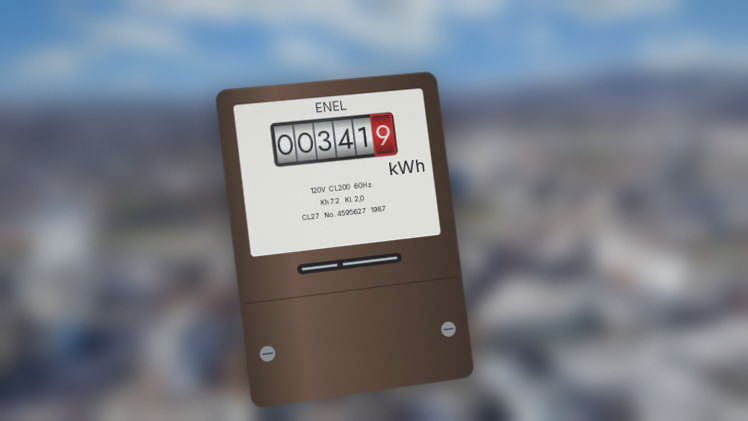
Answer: 341.9kWh
